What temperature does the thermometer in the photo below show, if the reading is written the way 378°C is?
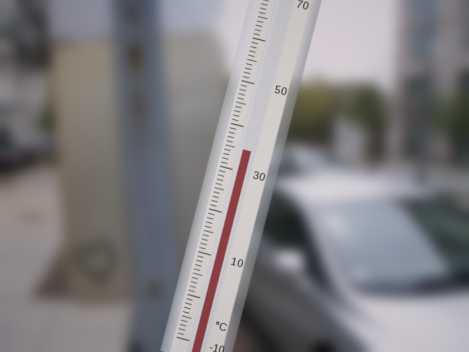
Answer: 35°C
